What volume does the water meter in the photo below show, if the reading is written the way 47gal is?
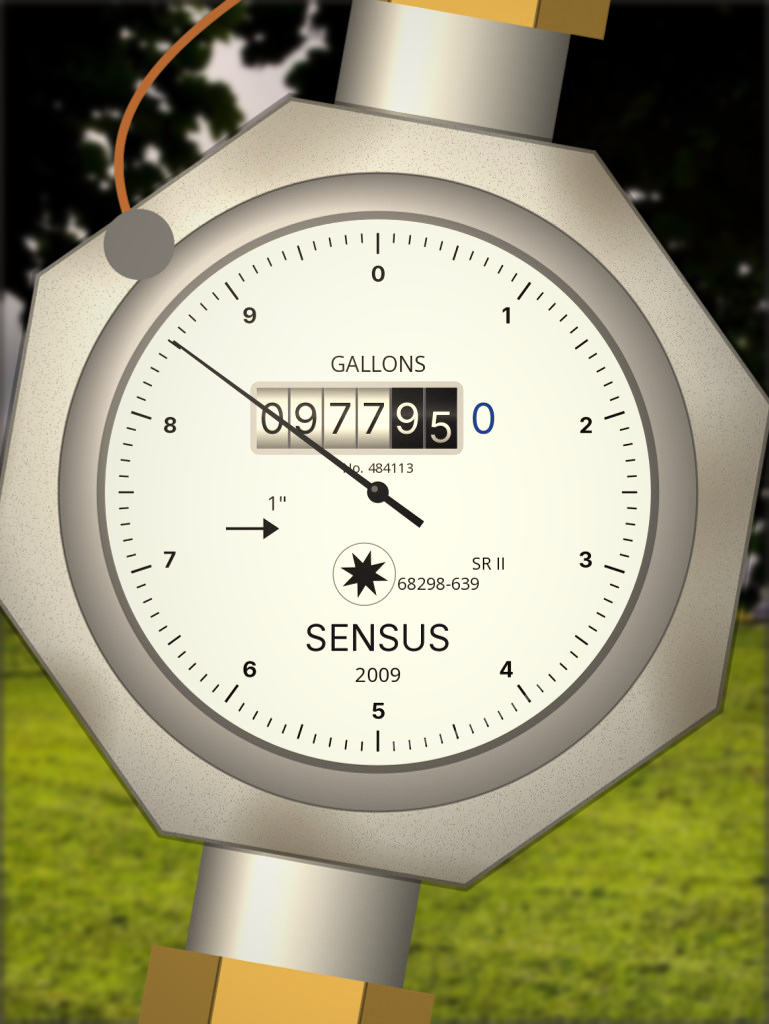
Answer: 977948.5gal
